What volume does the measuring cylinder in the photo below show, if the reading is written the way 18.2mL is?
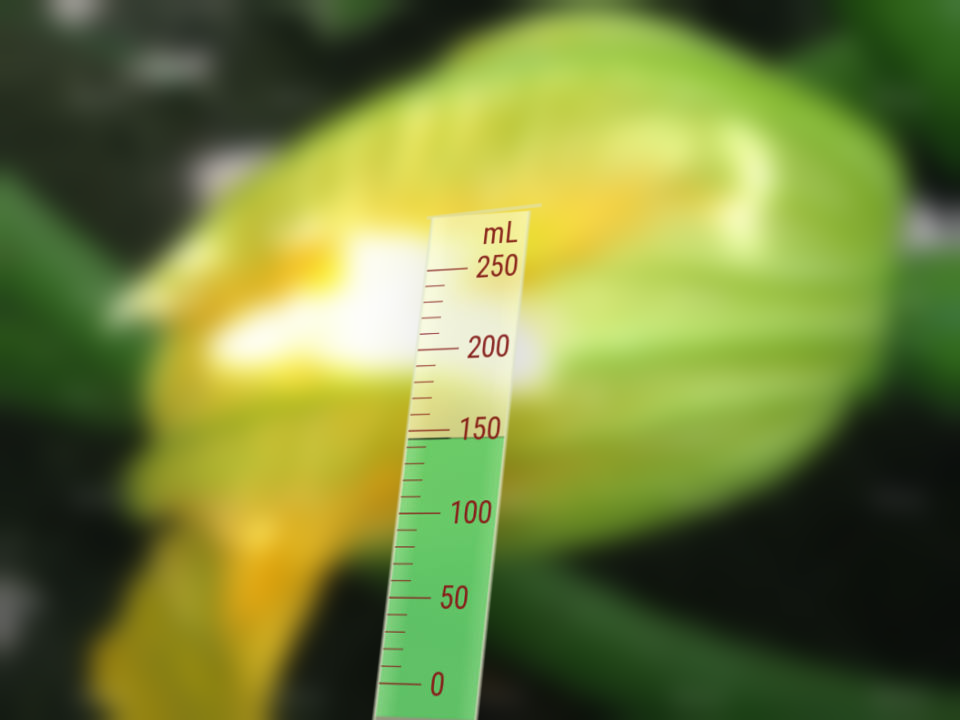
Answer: 145mL
